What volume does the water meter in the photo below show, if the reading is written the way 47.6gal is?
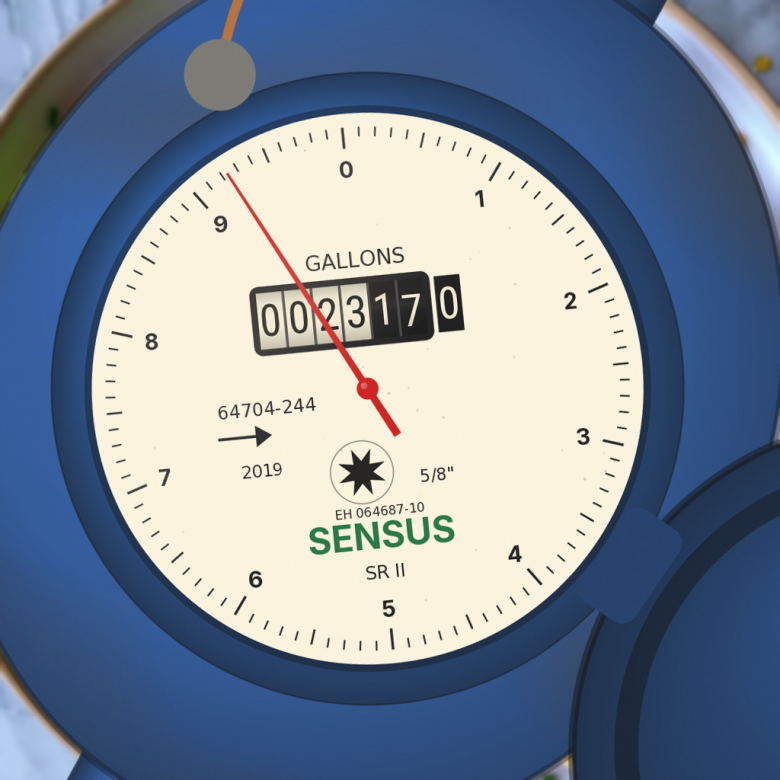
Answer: 23169.2gal
